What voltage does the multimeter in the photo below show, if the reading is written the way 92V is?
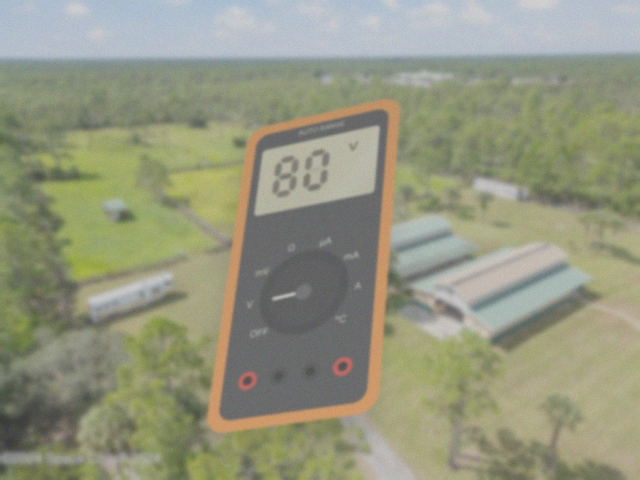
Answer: 80V
